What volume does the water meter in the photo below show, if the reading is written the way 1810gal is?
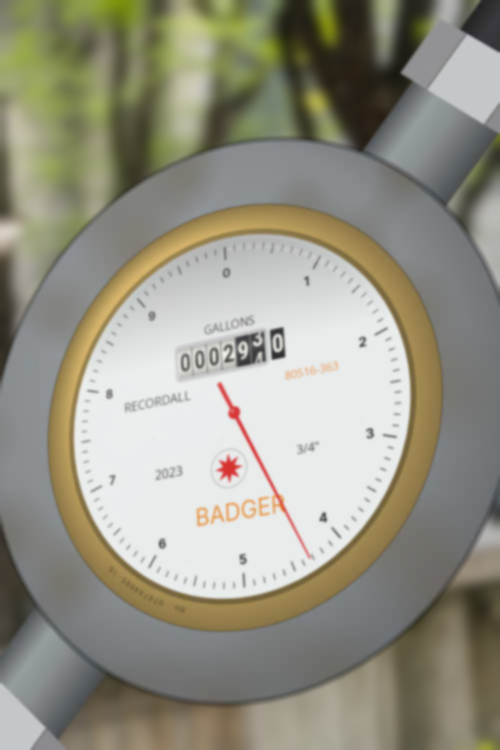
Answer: 2934.3gal
